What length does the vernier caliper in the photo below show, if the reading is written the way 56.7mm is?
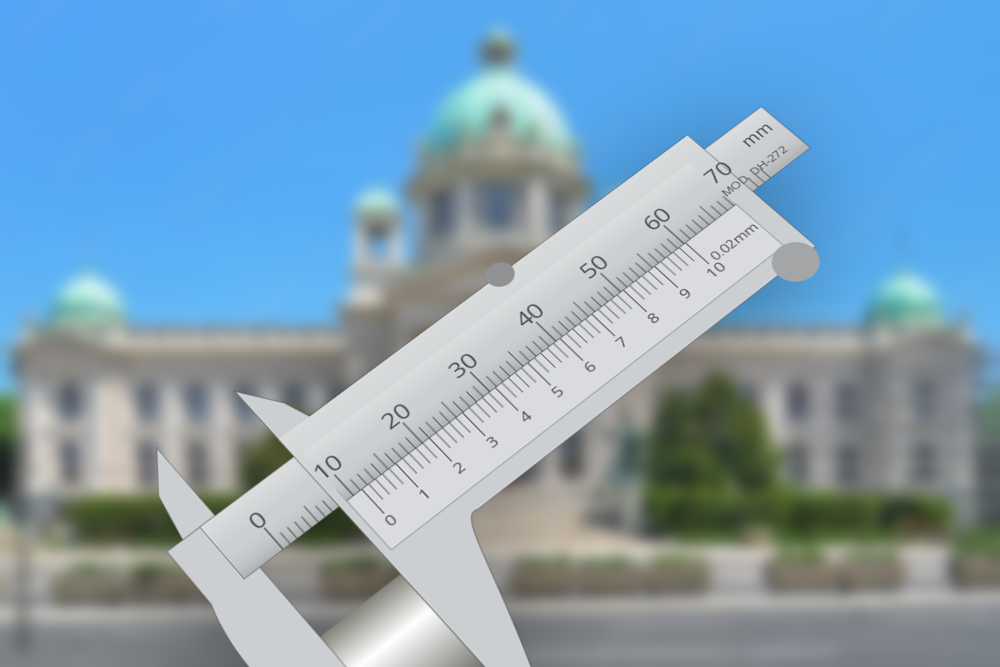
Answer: 11.2mm
